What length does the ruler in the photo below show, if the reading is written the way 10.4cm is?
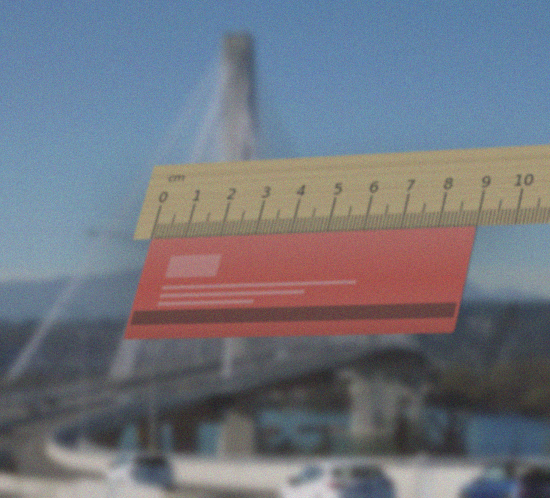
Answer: 9cm
